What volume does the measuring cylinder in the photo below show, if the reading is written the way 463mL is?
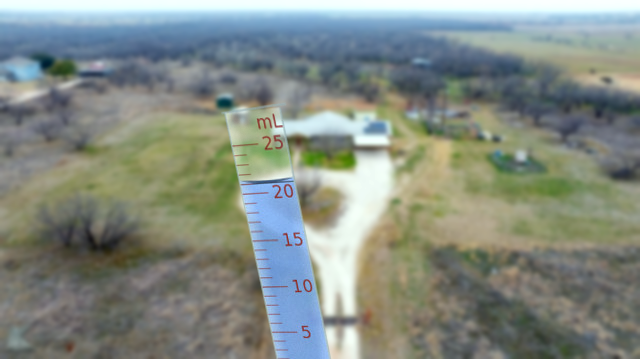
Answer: 21mL
